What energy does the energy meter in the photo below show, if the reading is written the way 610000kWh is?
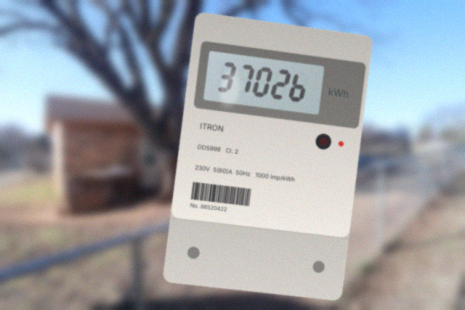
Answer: 37026kWh
